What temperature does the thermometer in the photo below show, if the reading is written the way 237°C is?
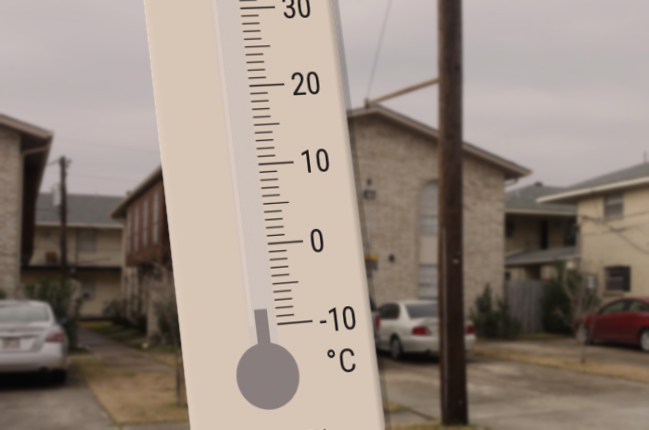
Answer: -8°C
